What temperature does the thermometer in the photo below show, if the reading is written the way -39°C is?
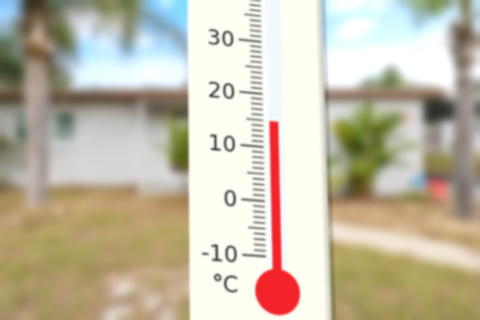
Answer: 15°C
